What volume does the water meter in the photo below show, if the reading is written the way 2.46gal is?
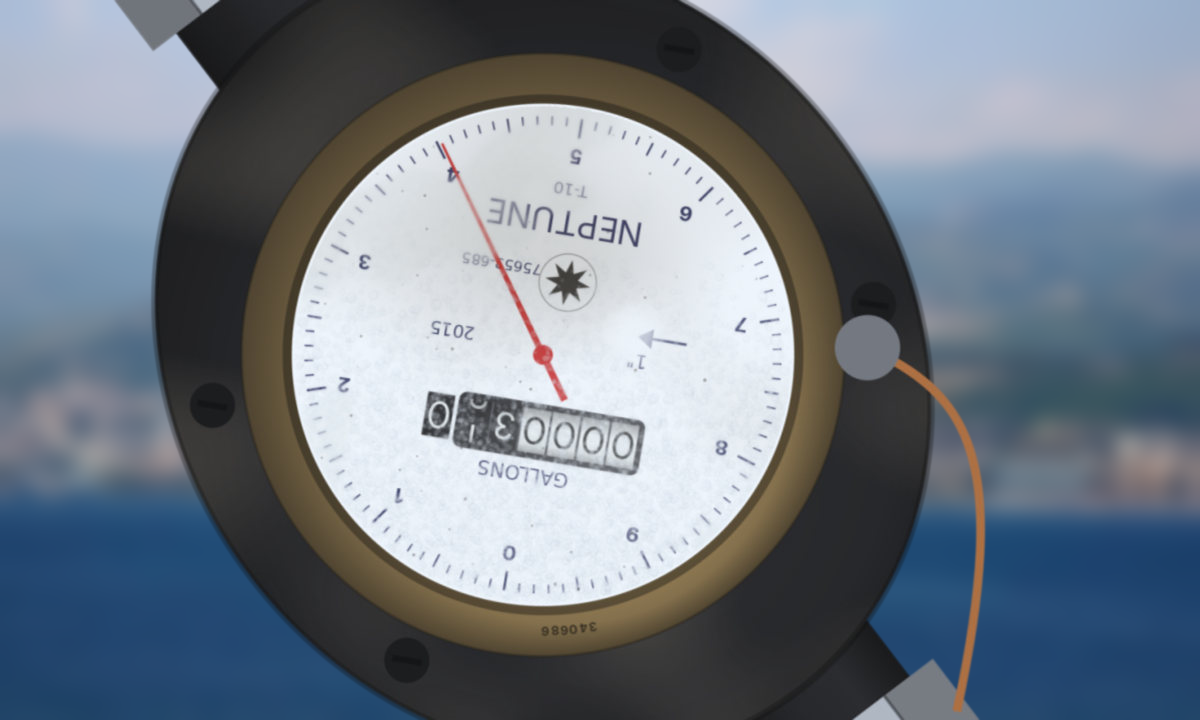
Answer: 314.0gal
